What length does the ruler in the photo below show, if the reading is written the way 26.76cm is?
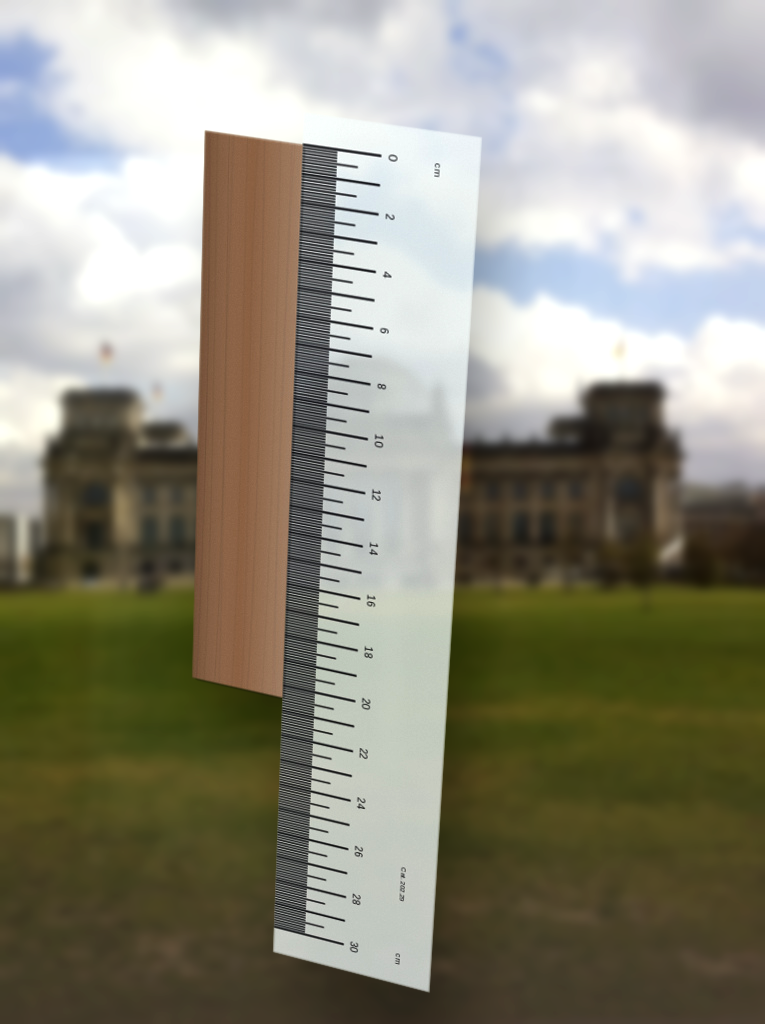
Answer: 20.5cm
